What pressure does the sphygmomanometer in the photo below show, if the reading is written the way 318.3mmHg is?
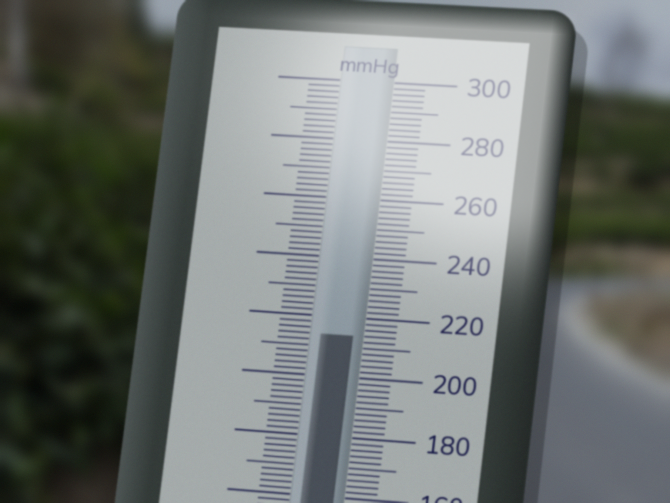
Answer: 214mmHg
